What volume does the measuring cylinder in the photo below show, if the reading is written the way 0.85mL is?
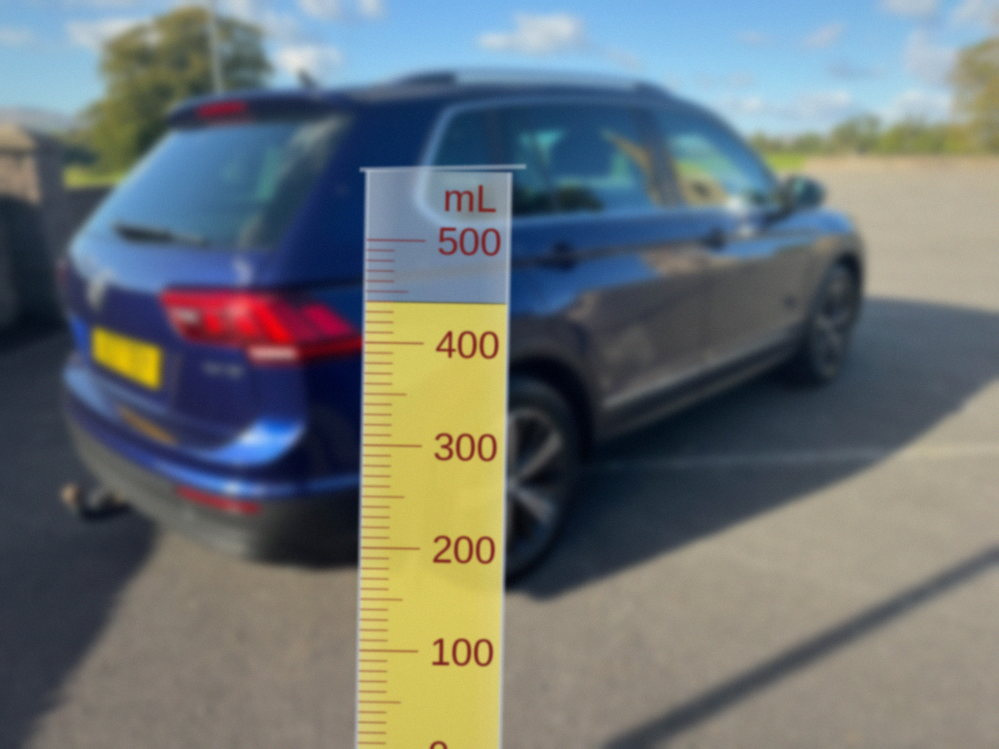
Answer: 440mL
